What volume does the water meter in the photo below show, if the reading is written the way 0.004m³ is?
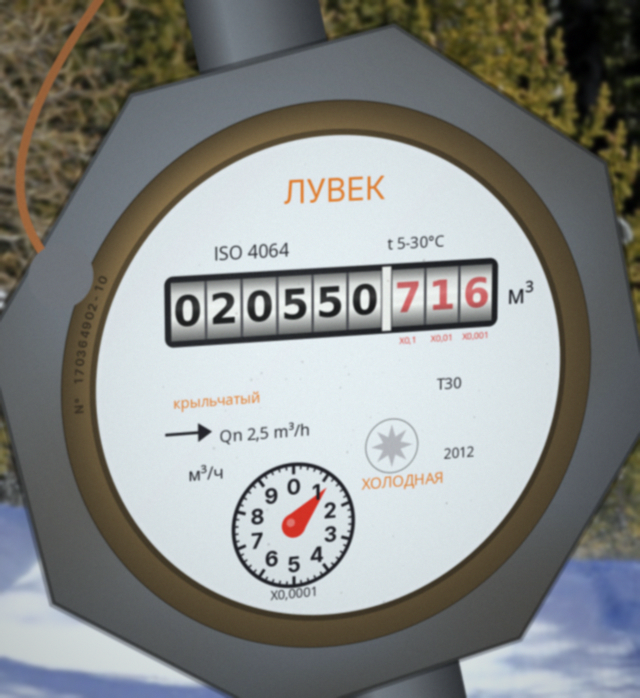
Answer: 20550.7161m³
